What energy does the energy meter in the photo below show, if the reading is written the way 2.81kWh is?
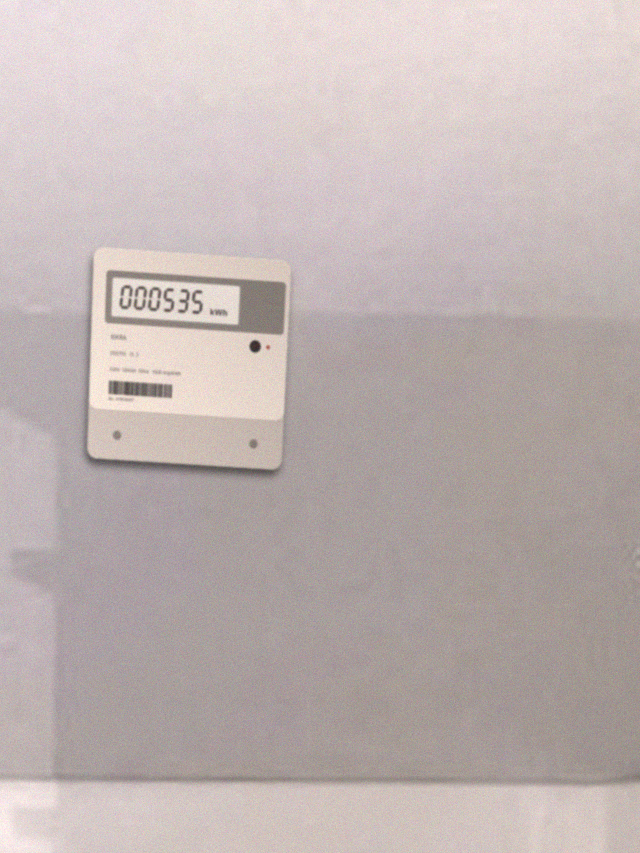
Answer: 535kWh
